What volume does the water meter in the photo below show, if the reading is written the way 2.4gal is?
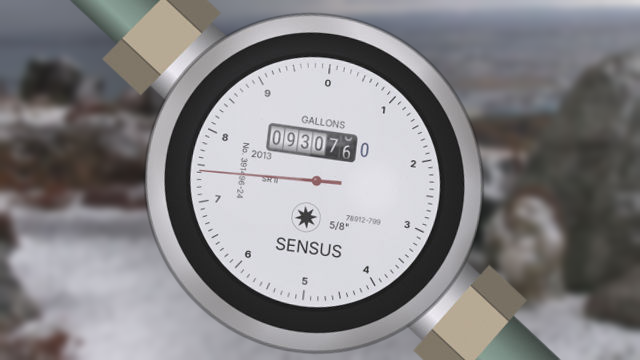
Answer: 930757.4gal
